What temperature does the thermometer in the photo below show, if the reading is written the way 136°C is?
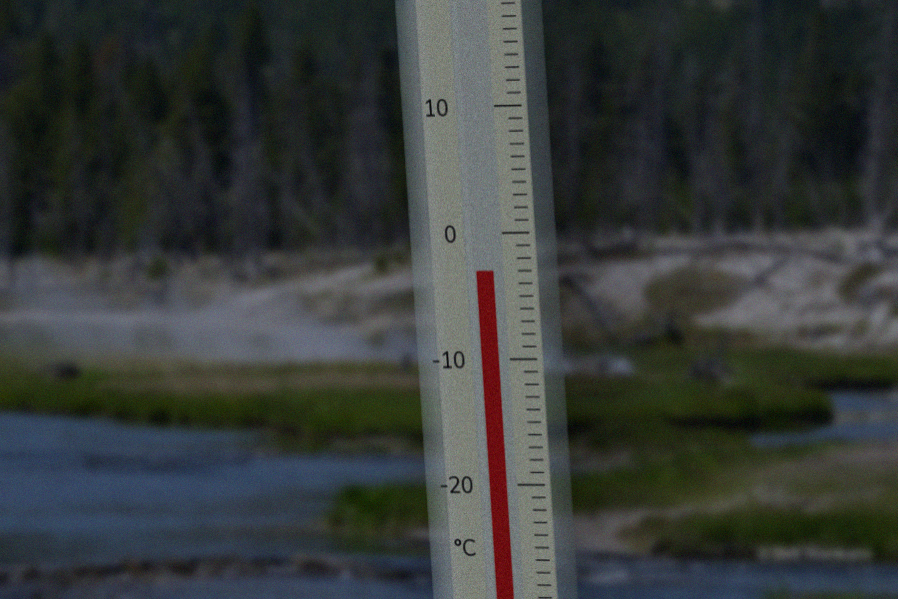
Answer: -3°C
